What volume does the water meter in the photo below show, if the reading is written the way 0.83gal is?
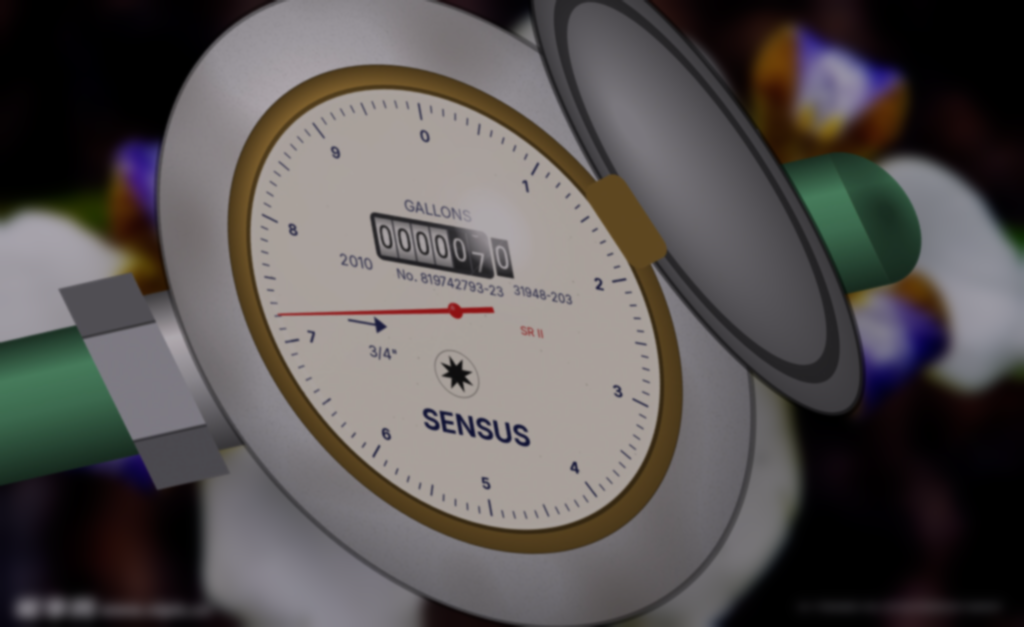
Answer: 67.2gal
